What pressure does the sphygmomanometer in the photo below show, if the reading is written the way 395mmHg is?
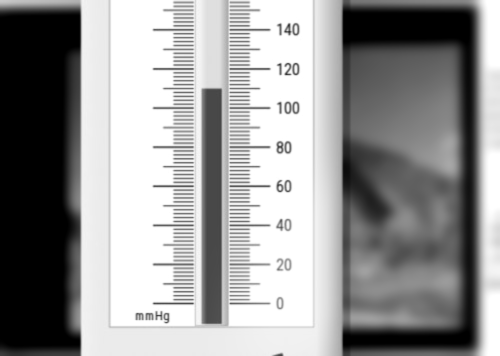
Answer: 110mmHg
